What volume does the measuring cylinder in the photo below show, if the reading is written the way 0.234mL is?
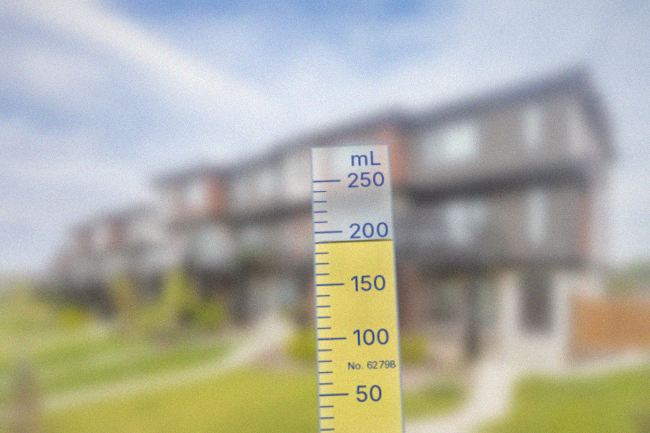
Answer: 190mL
